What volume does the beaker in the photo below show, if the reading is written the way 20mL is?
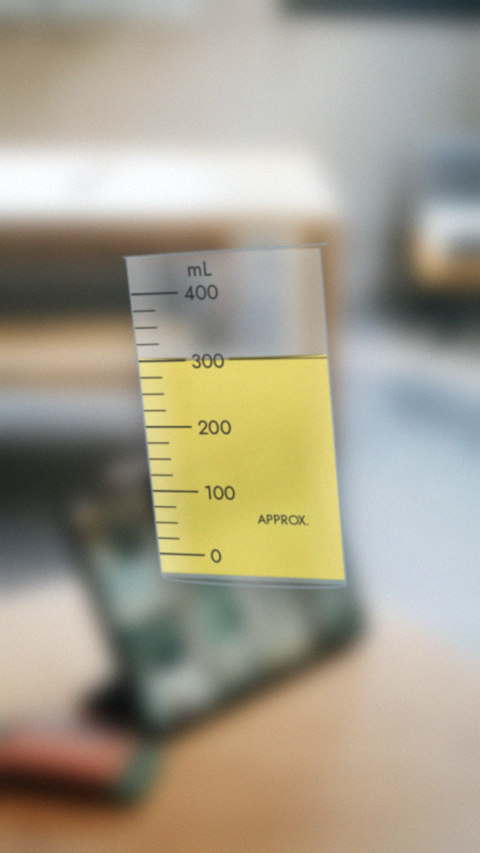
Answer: 300mL
